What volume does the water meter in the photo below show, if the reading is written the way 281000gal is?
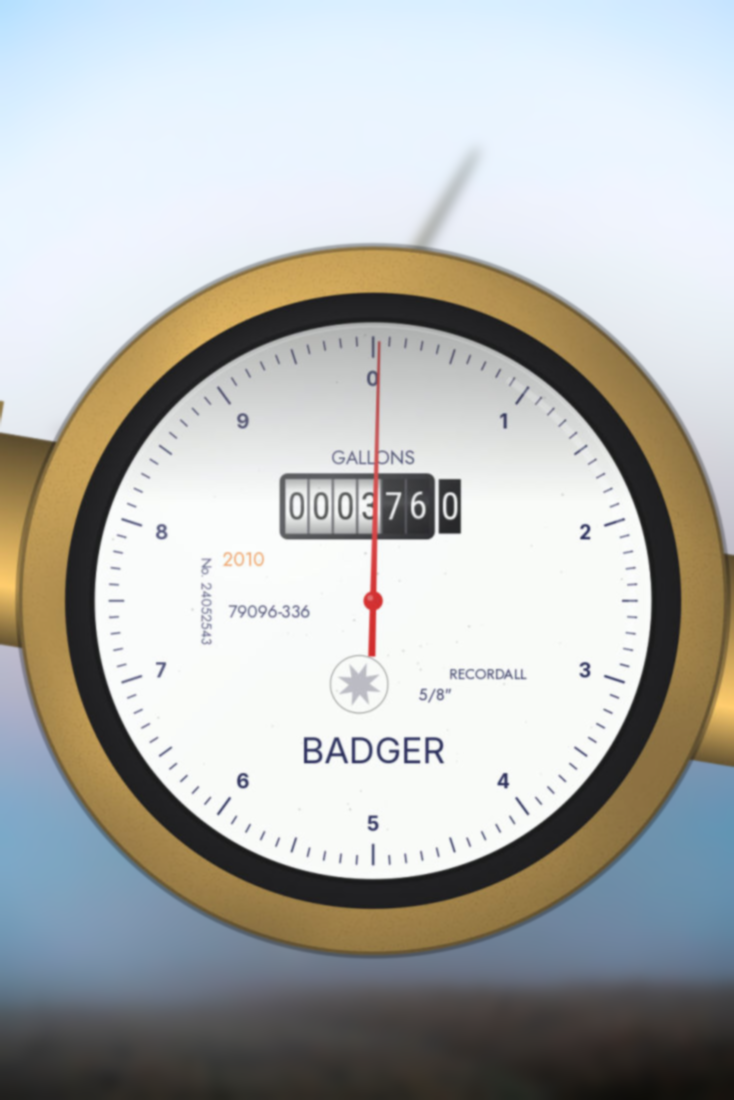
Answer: 3760.0gal
